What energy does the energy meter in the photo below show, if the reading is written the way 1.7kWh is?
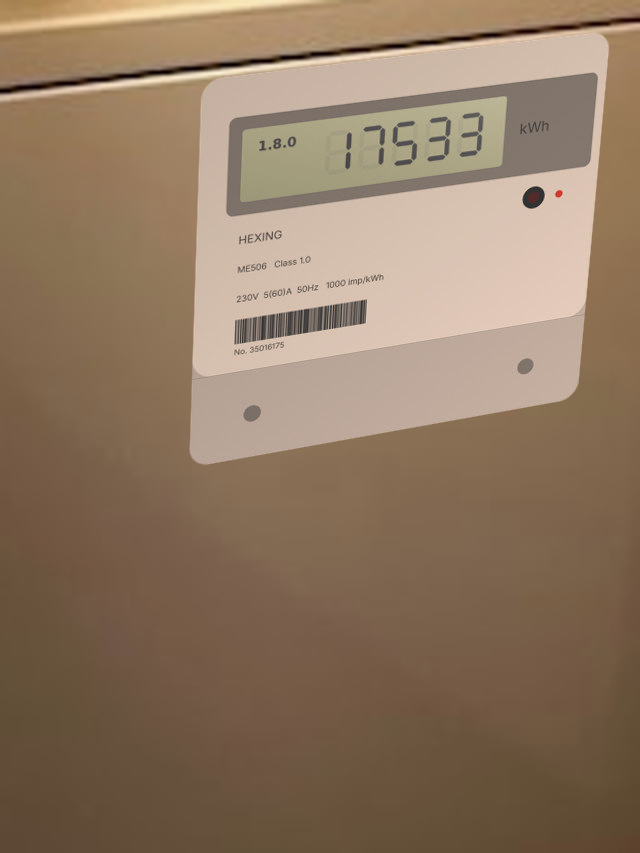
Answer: 17533kWh
